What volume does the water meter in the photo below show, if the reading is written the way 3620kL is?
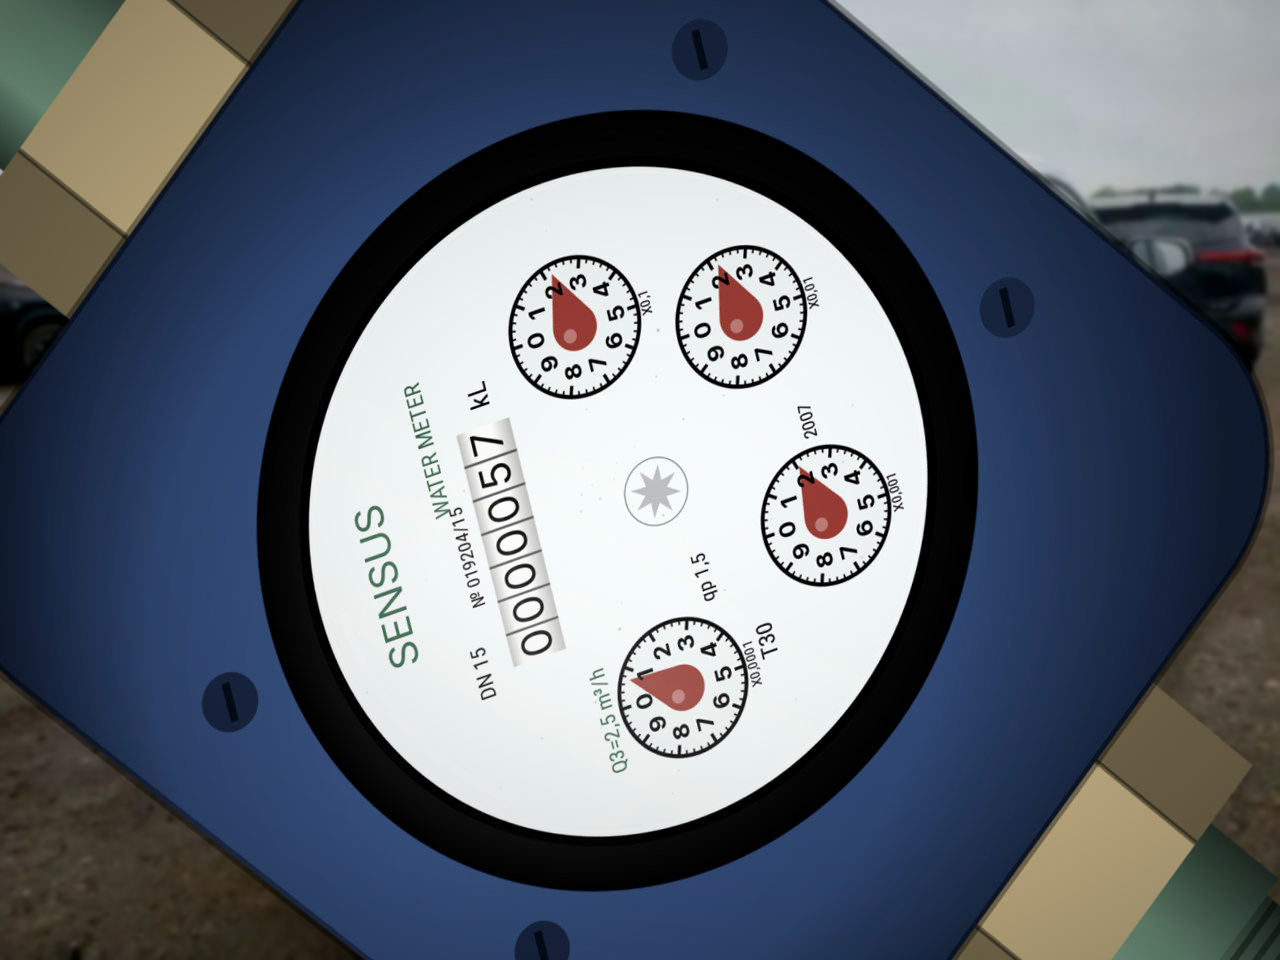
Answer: 57.2220kL
